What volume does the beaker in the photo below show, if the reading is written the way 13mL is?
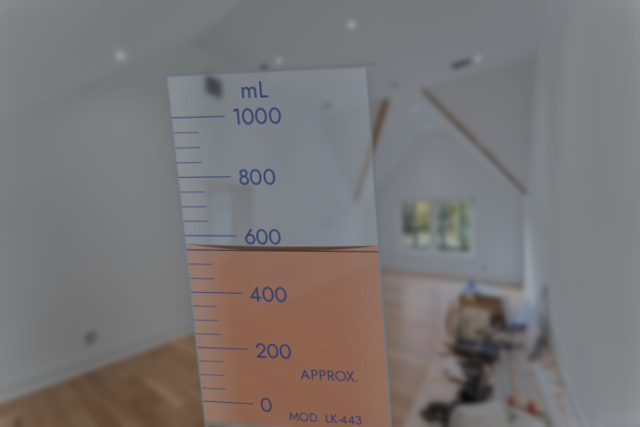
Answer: 550mL
